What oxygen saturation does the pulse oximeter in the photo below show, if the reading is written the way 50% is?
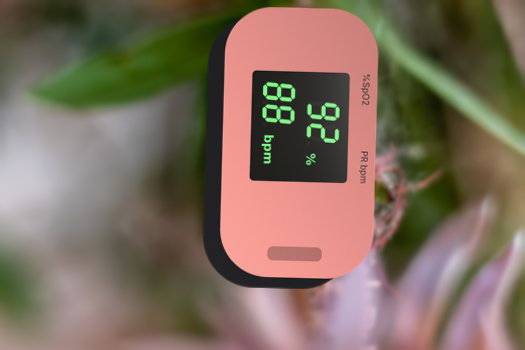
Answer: 92%
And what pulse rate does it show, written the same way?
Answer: 88bpm
